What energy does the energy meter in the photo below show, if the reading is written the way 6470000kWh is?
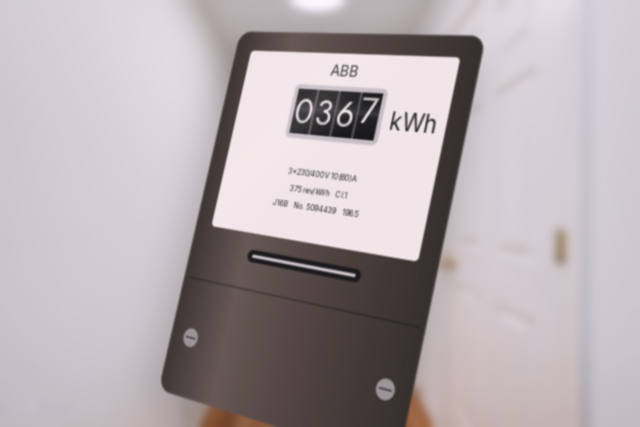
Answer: 367kWh
